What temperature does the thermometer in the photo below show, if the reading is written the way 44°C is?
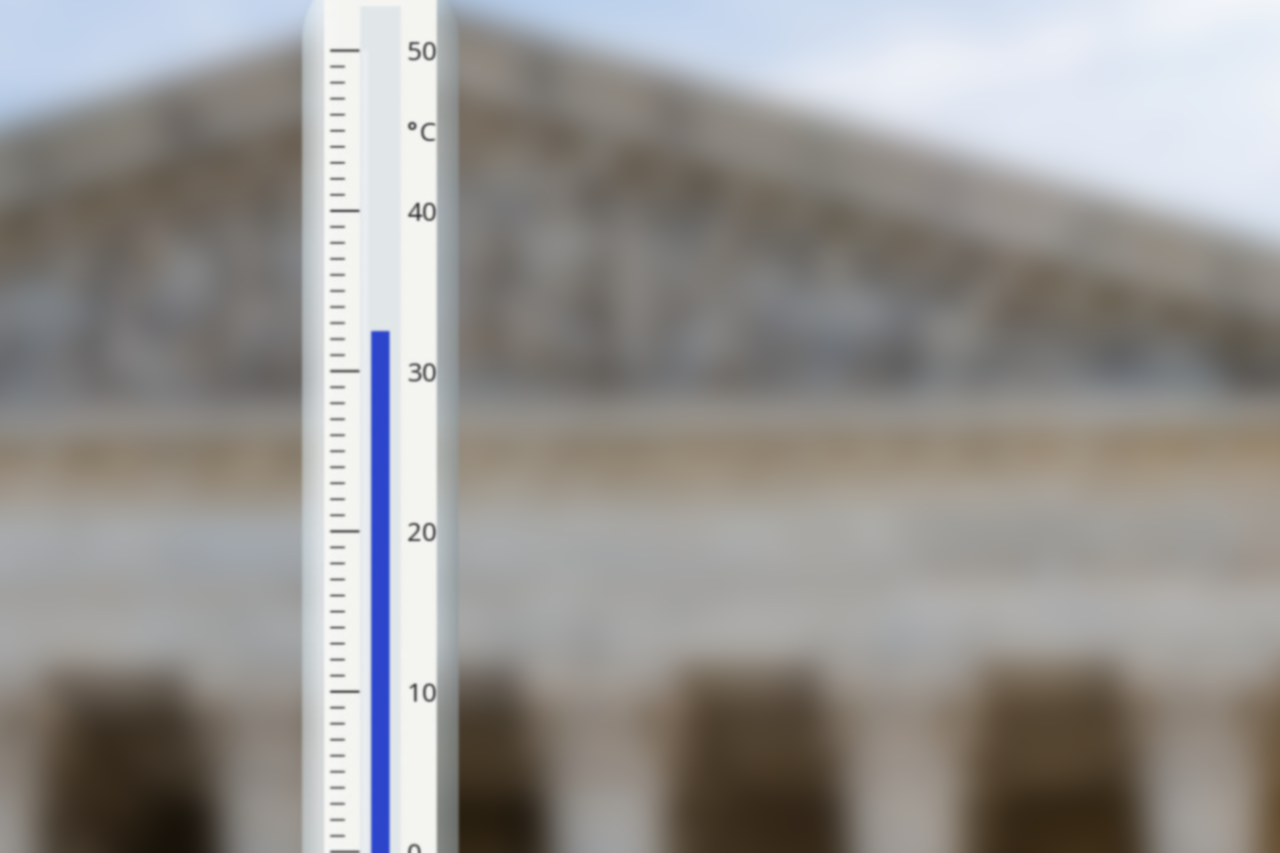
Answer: 32.5°C
